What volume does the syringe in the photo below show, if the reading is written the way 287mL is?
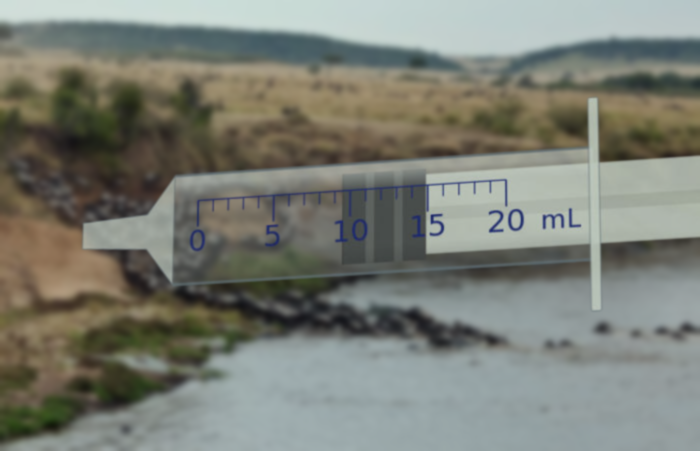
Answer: 9.5mL
